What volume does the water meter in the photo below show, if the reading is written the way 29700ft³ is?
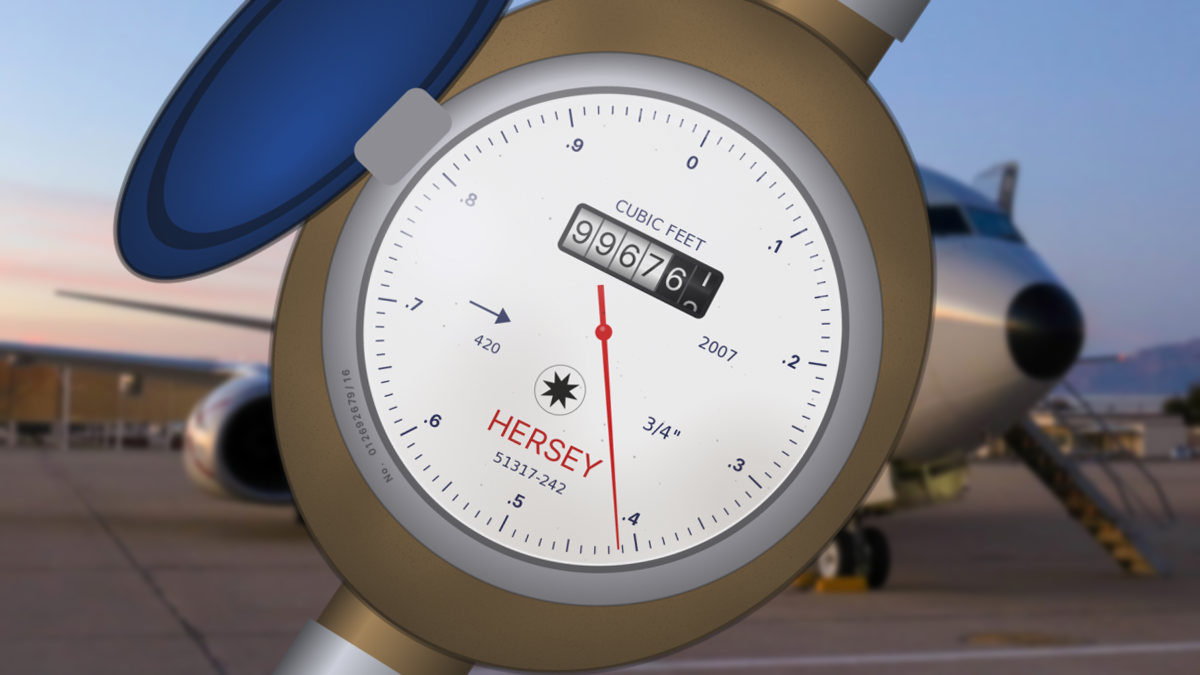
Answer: 996761.41ft³
